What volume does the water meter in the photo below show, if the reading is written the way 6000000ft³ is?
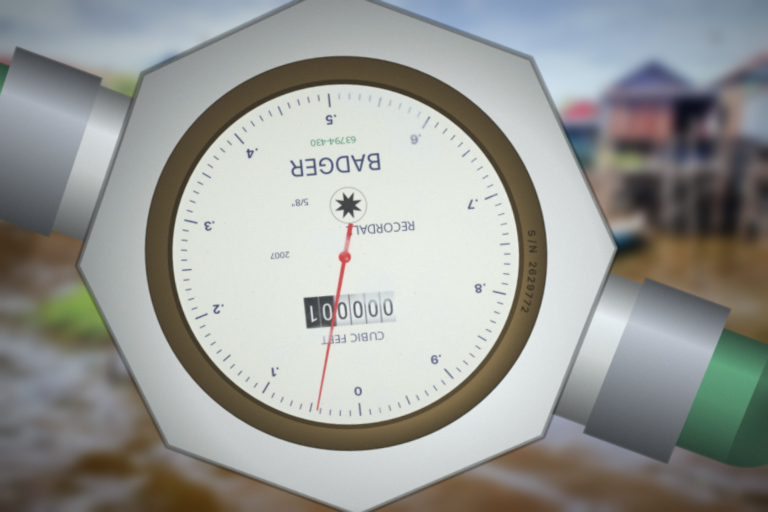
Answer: 1.04ft³
